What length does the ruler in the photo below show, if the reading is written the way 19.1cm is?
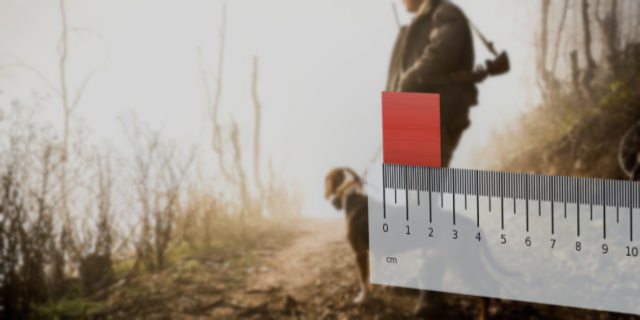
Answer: 2.5cm
